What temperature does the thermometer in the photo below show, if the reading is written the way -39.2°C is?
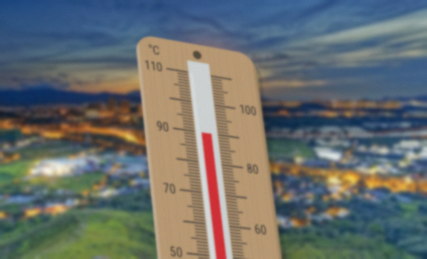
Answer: 90°C
